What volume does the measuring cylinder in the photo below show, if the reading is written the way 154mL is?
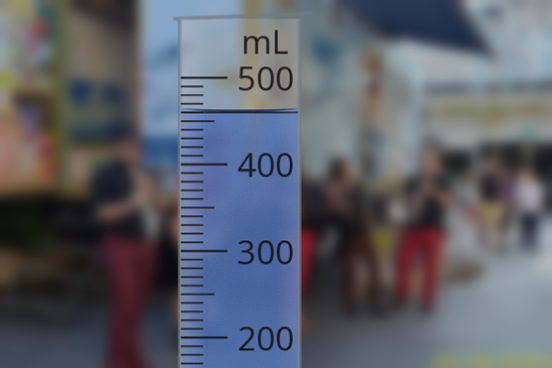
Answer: 460mL
